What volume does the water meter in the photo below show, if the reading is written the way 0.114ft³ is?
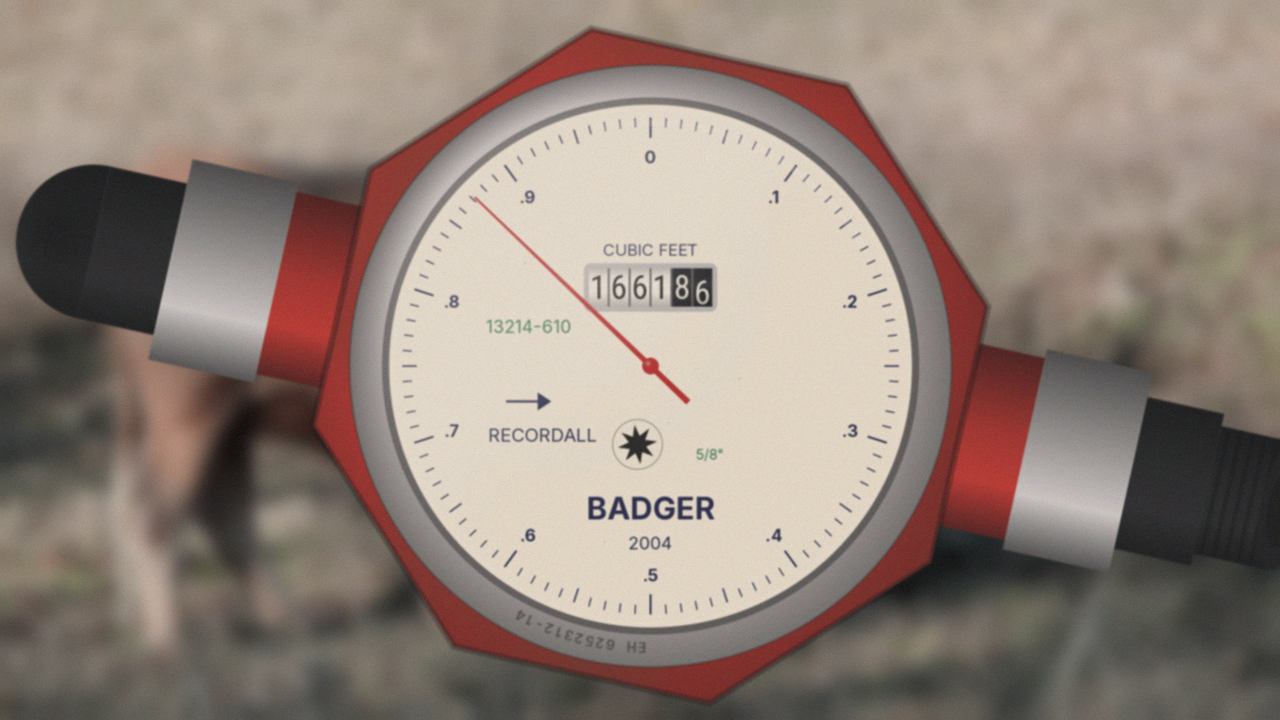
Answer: 166185.87ft³
